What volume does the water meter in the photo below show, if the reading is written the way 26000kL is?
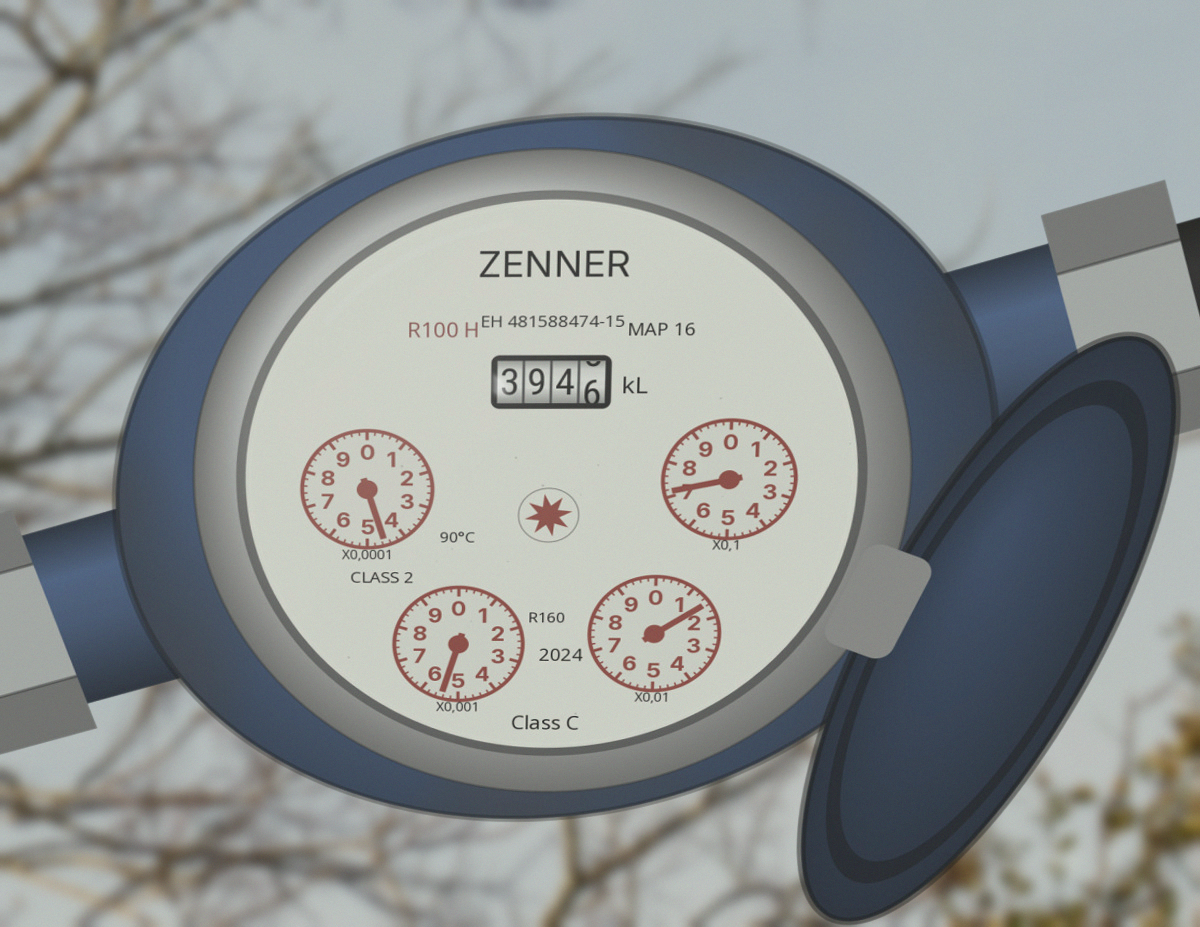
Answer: 3945.7154kL
